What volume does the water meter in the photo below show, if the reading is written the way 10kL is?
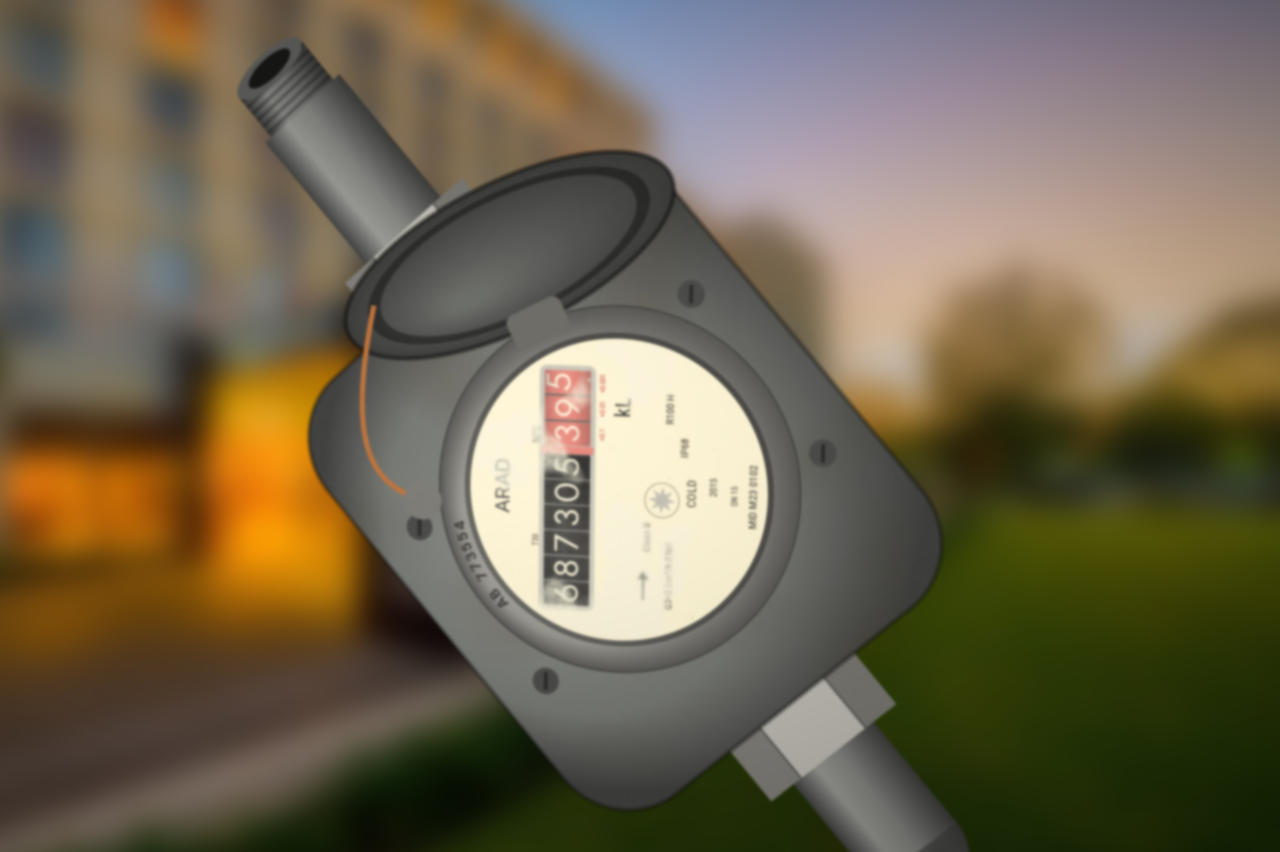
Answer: 687305.395kL
